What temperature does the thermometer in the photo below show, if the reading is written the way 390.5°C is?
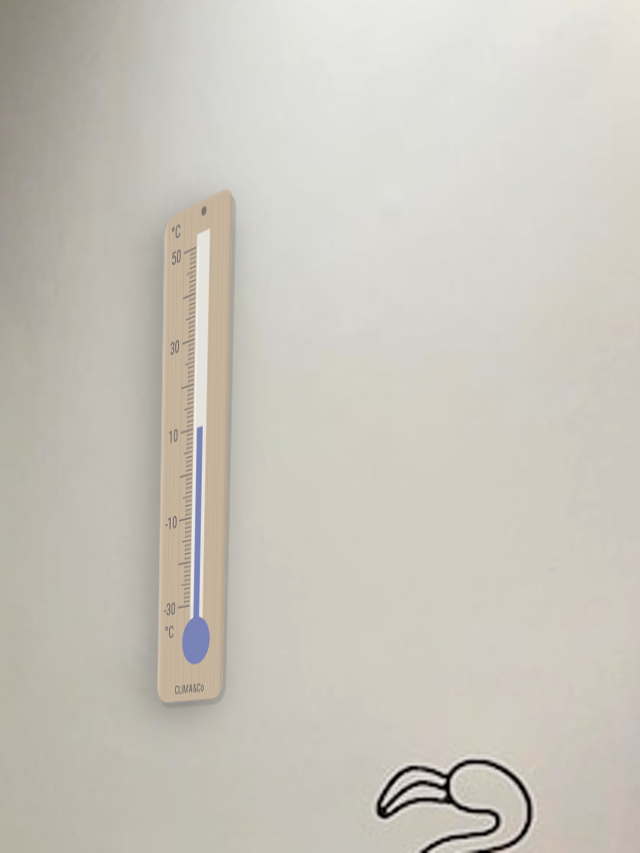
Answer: 10°C
